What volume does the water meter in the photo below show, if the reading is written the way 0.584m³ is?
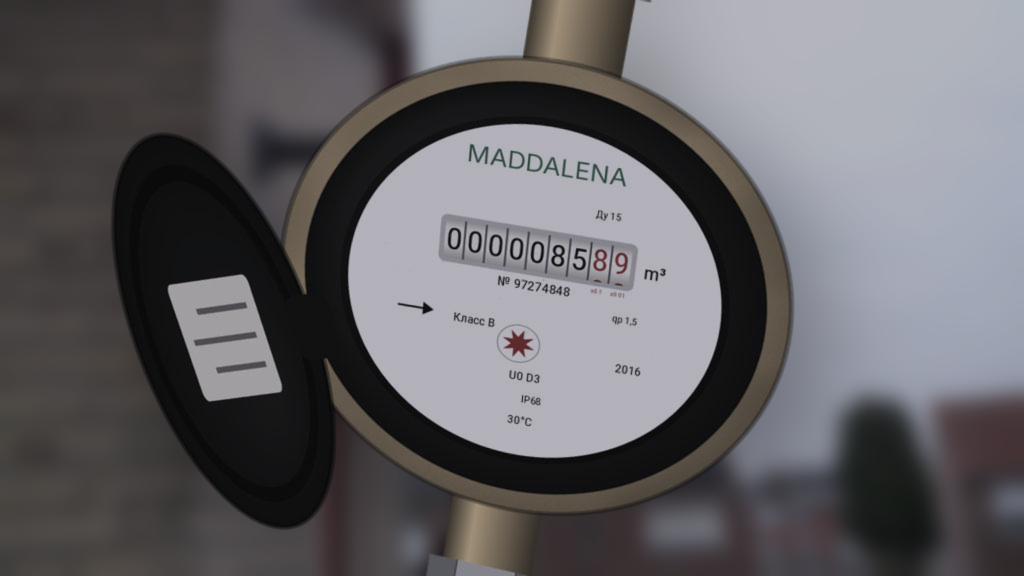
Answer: 85.89m³
